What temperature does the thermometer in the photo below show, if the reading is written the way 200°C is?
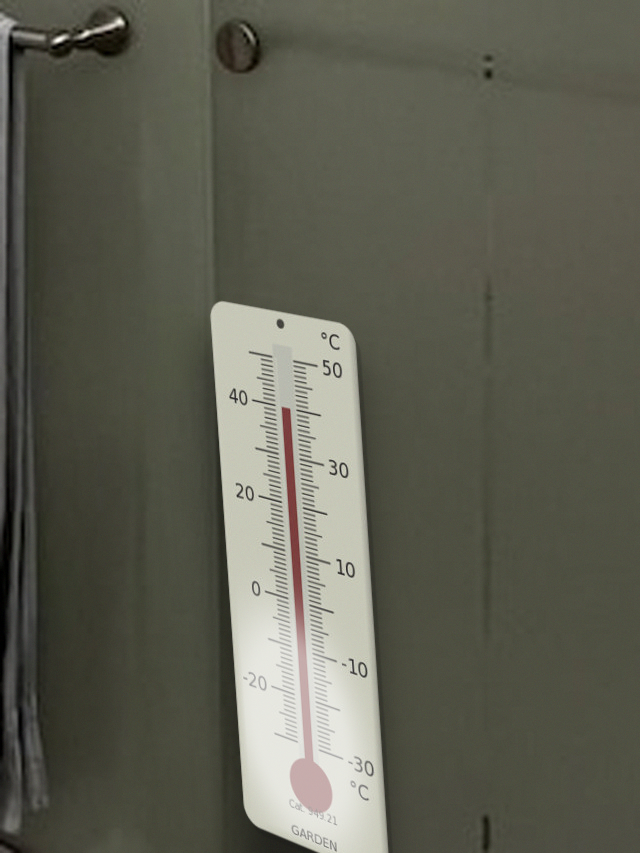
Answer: 40°C
